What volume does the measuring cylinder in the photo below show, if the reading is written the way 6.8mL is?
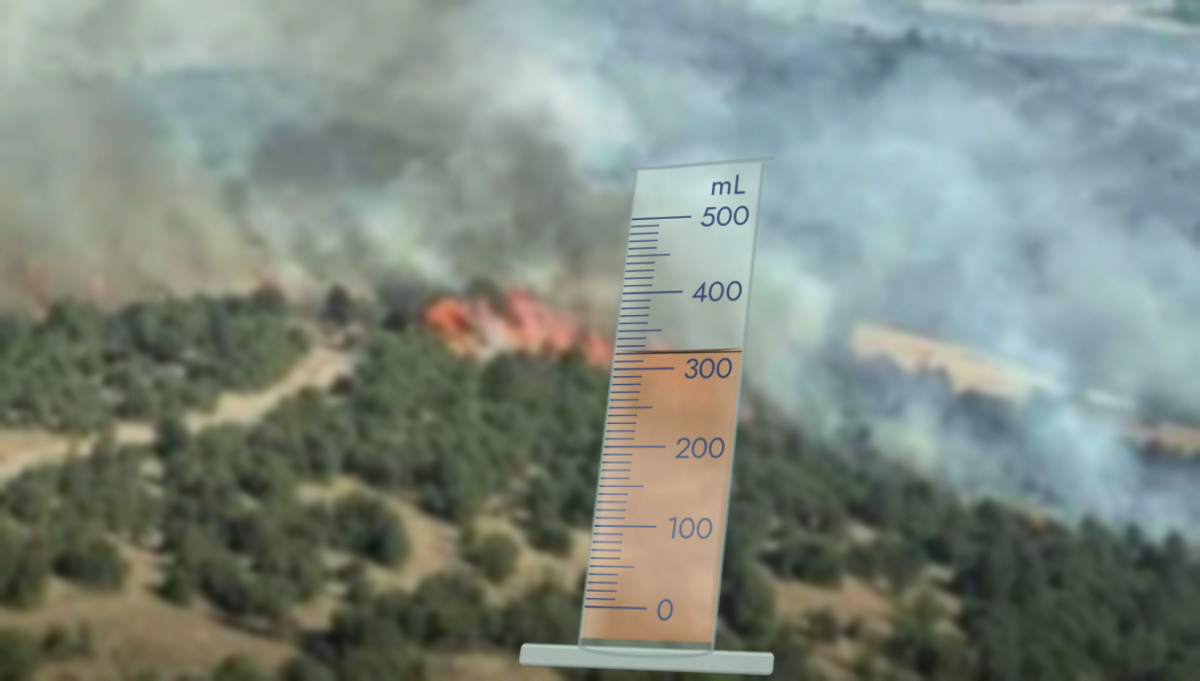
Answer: 320mL
